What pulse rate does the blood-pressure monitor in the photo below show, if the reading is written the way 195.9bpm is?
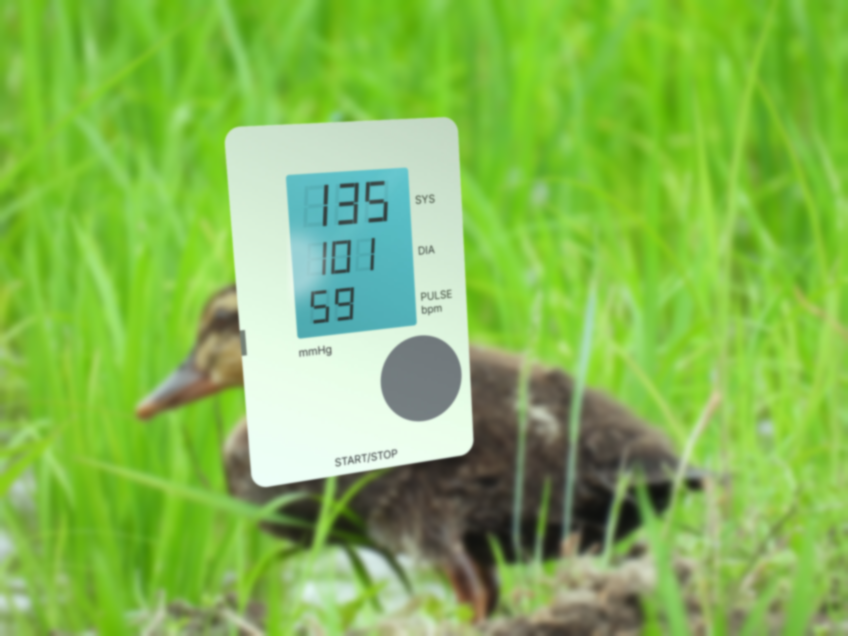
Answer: 59bpm
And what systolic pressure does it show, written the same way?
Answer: 135mmHg
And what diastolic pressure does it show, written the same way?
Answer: 101mmHg
